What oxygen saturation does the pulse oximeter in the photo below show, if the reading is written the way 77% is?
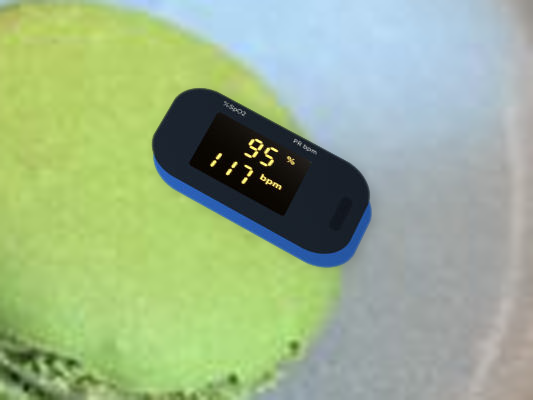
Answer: 95%
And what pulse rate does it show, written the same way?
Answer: 117bpm
